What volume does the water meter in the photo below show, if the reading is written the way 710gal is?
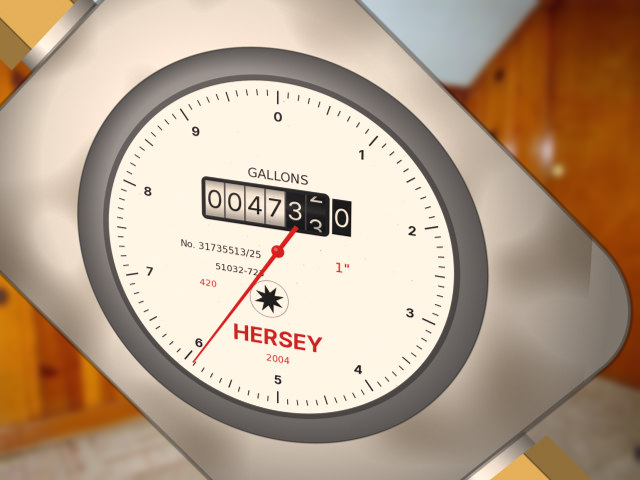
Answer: 47325.9gal
